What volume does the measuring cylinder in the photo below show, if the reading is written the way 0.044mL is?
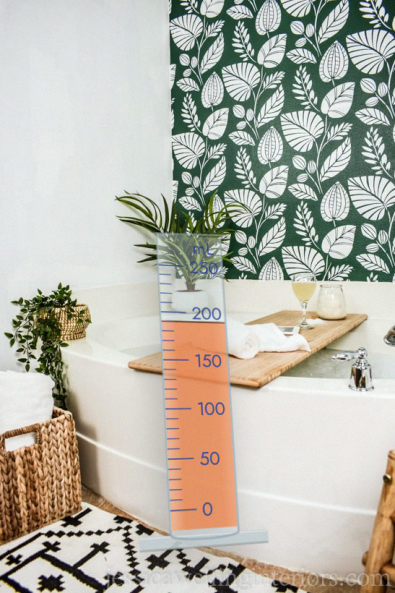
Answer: 190mL
